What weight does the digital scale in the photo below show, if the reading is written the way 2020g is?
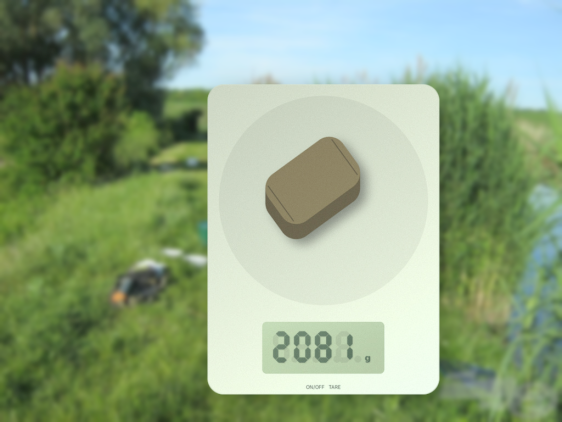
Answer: 2081g
